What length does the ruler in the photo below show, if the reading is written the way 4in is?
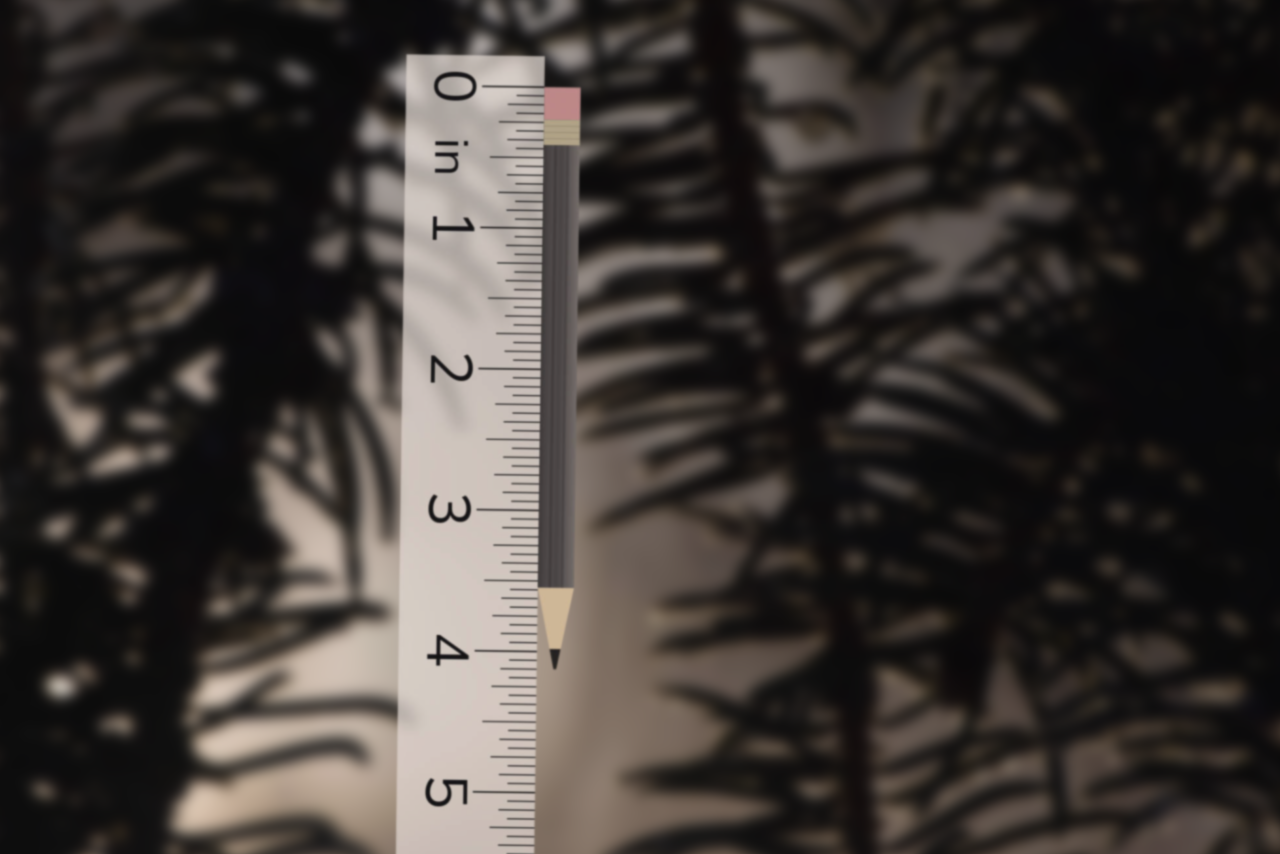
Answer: 4.125in
